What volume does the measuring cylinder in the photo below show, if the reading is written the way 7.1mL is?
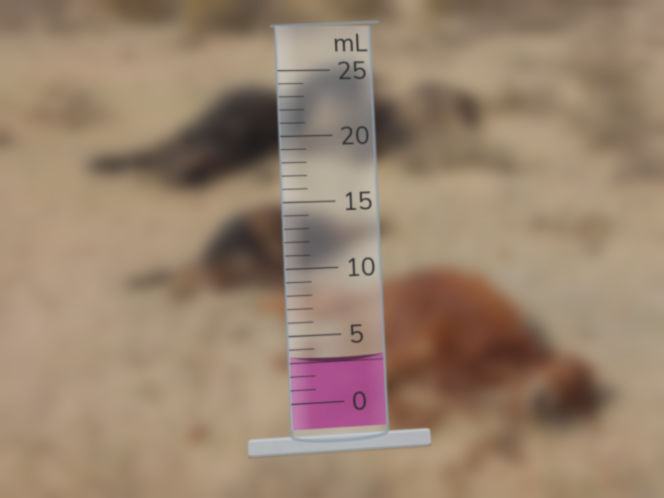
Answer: 3mL
